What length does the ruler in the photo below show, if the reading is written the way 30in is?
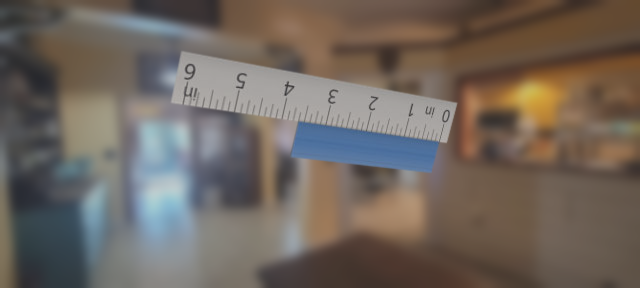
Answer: 3.625in
